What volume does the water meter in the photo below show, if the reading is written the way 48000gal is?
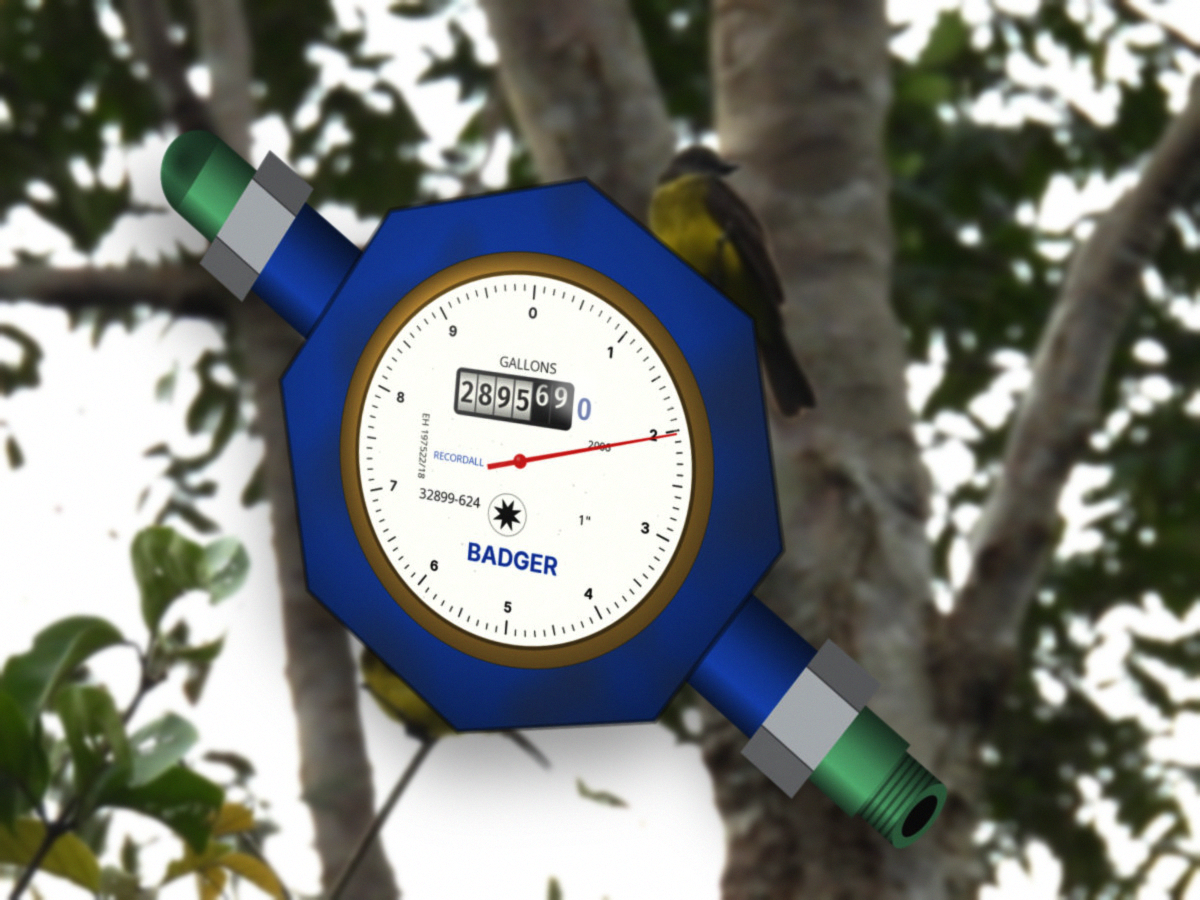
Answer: 2895692.0gal
